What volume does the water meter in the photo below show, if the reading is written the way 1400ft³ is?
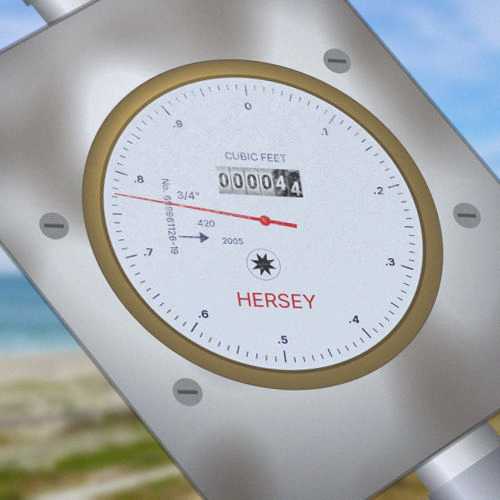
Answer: 43.77ft³
